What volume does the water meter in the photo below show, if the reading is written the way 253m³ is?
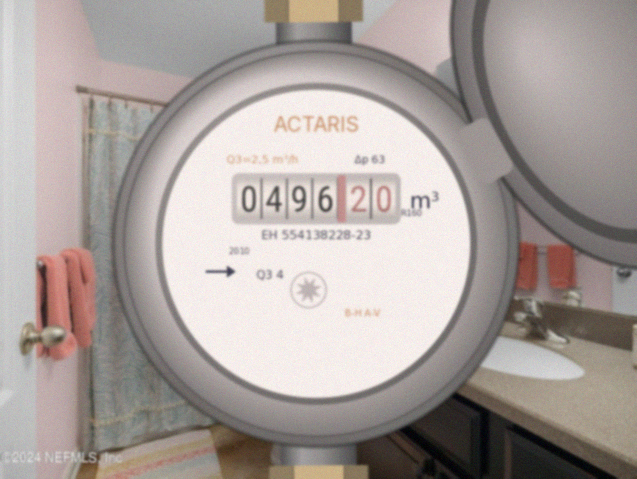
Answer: 496.20m³
